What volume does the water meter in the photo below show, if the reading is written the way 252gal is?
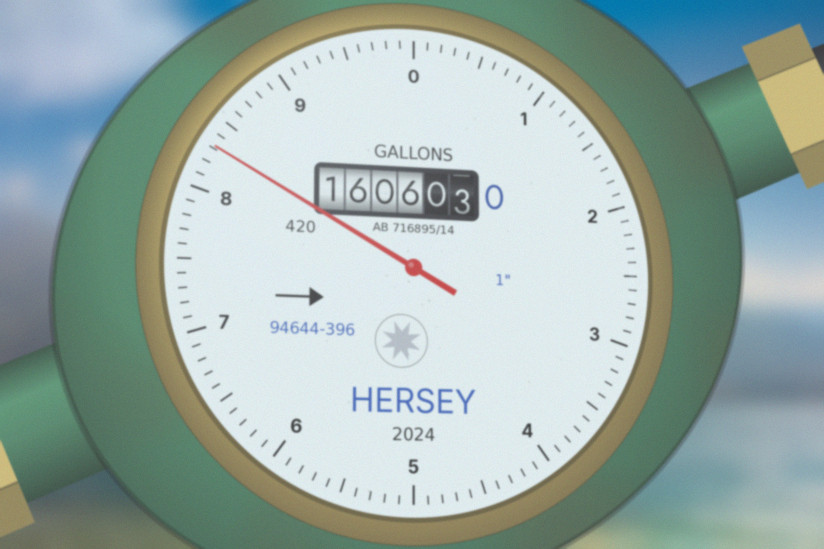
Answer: 1606028.3gal
